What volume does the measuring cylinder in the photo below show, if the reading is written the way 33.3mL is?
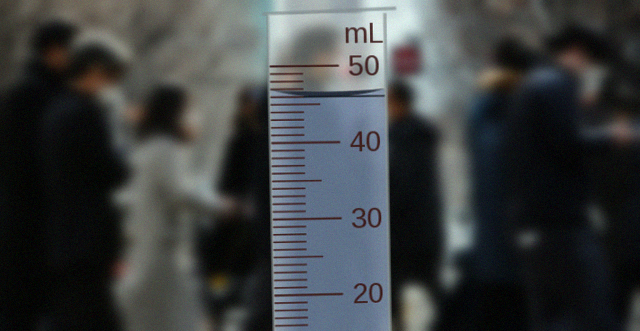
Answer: 46mL
